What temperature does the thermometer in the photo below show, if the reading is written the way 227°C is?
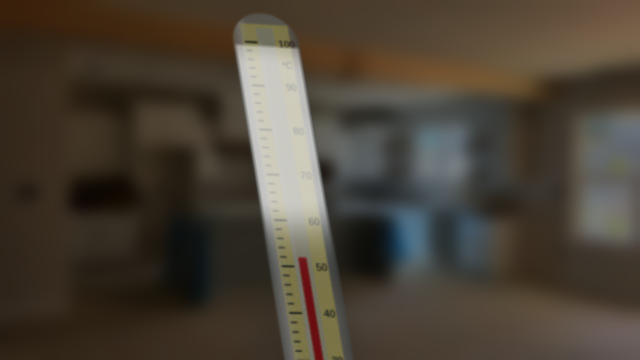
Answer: 52°C
